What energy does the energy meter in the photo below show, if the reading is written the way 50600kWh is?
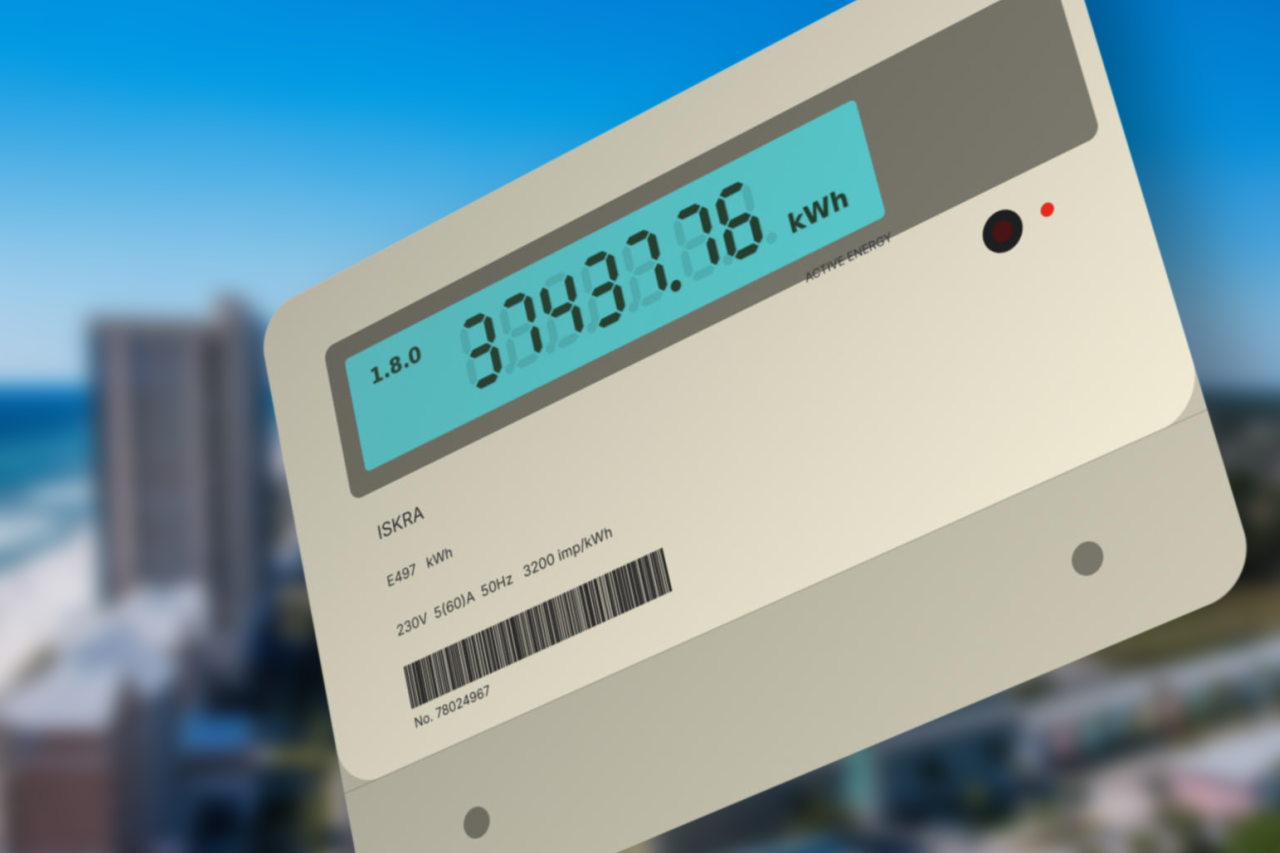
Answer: 37437.76kWh
